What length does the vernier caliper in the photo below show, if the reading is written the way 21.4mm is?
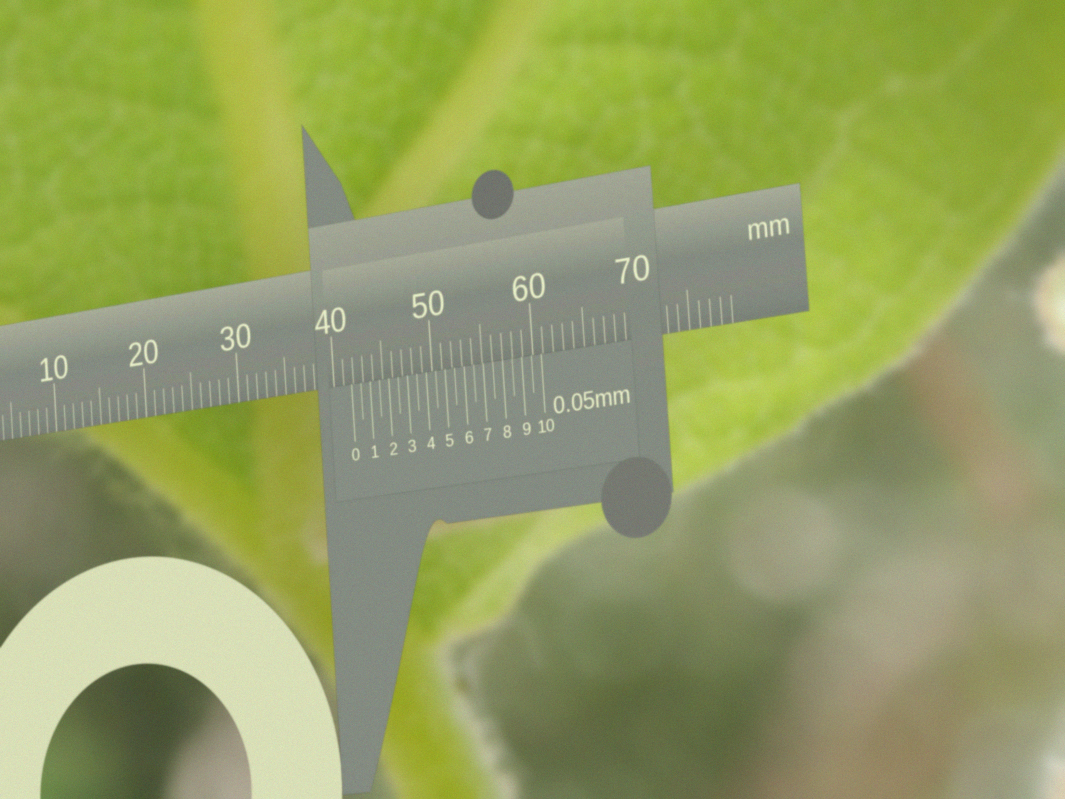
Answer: 41.8mm
